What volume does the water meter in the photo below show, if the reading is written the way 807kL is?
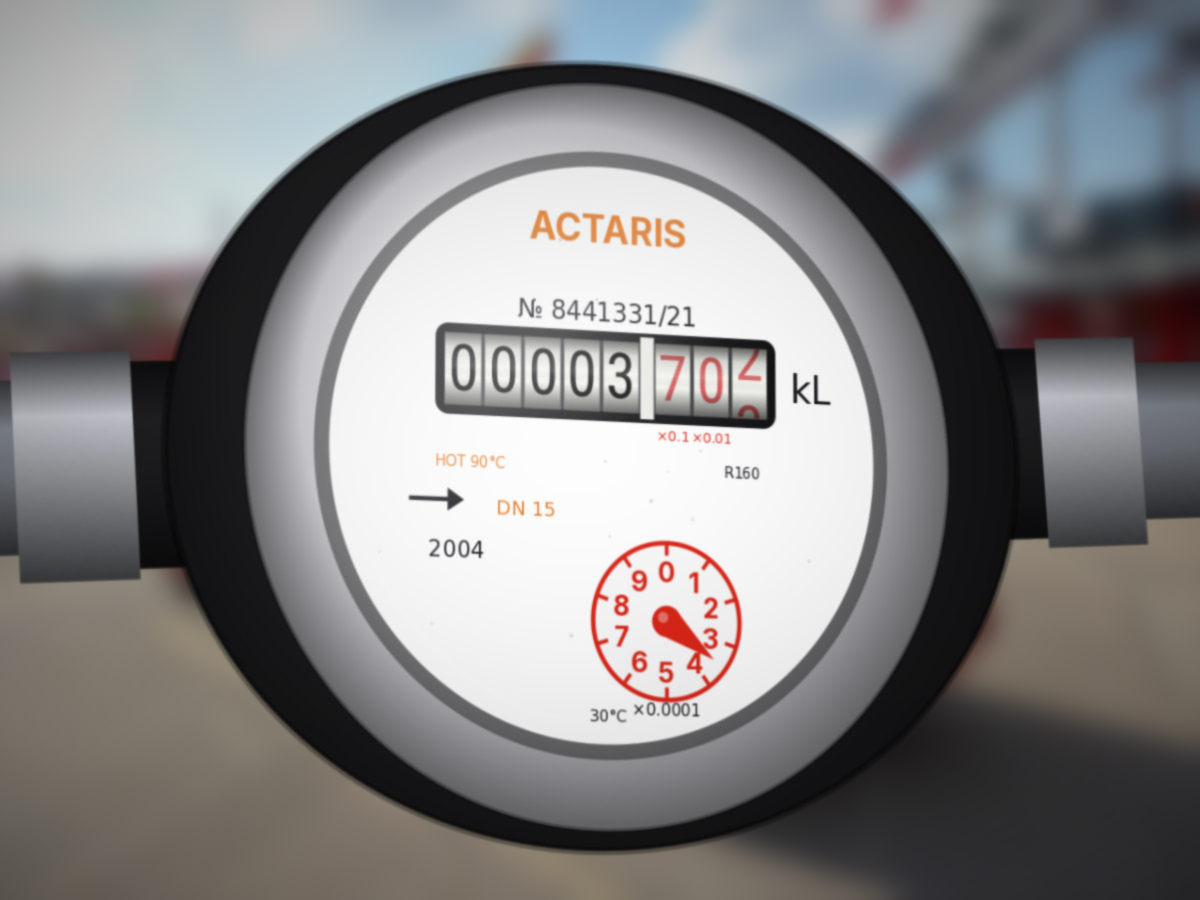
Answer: 3.7023kL
